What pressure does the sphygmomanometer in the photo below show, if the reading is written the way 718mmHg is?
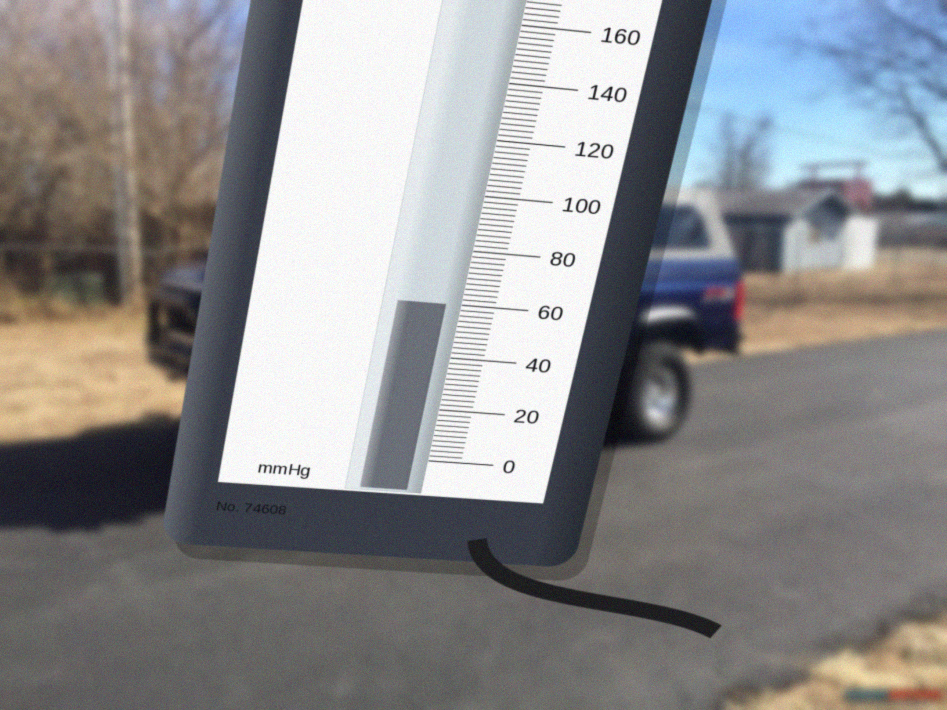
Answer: 60mmHg
